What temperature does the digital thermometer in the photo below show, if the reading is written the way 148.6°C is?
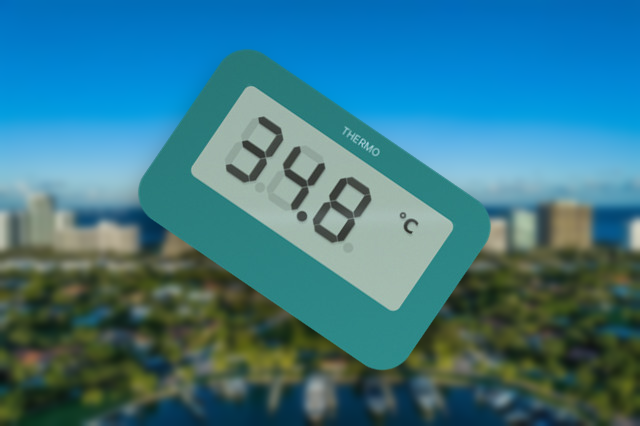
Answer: 34.8°C
